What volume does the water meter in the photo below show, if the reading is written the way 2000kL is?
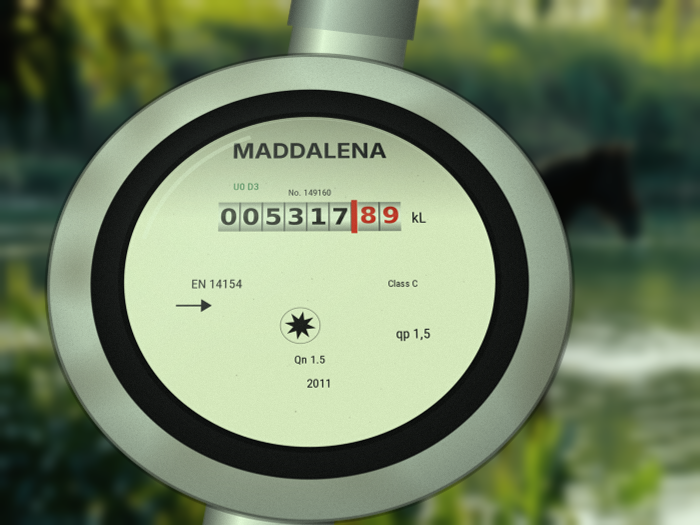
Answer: 5317.89kL
